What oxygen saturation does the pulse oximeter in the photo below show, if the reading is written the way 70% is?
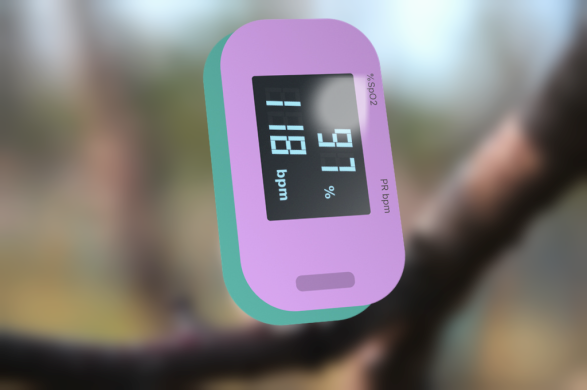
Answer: 97%
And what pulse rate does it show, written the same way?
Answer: 118bpm
